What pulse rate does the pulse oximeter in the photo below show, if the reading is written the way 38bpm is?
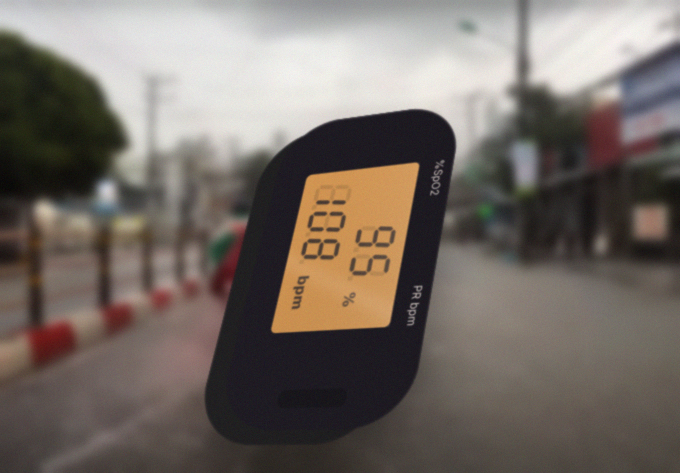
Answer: 108bpm
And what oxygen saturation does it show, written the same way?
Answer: 95%
